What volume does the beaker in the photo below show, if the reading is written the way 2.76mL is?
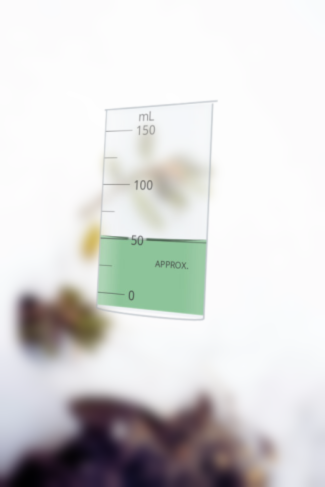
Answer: 50mL
